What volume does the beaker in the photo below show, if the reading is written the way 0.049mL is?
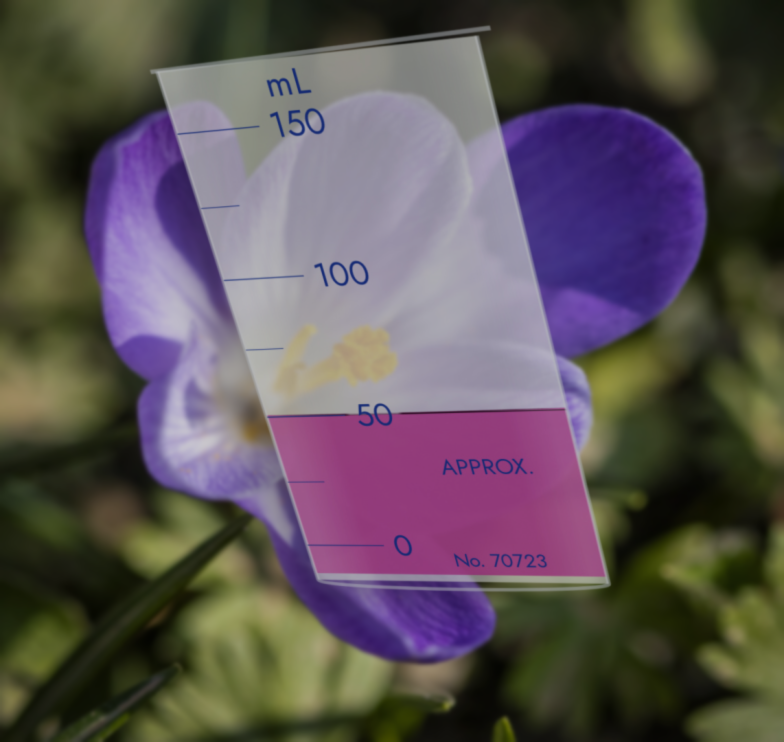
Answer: 50mL
